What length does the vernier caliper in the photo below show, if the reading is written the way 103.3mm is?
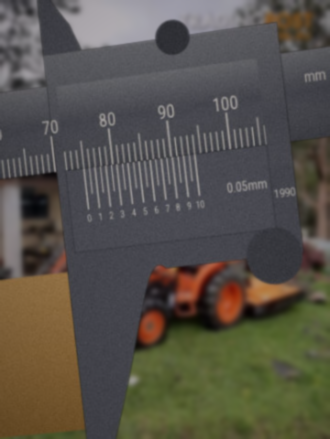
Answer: 75.0mm
